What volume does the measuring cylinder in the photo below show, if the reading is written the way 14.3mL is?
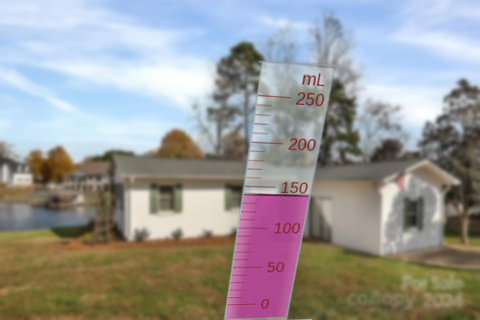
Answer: 140mL
